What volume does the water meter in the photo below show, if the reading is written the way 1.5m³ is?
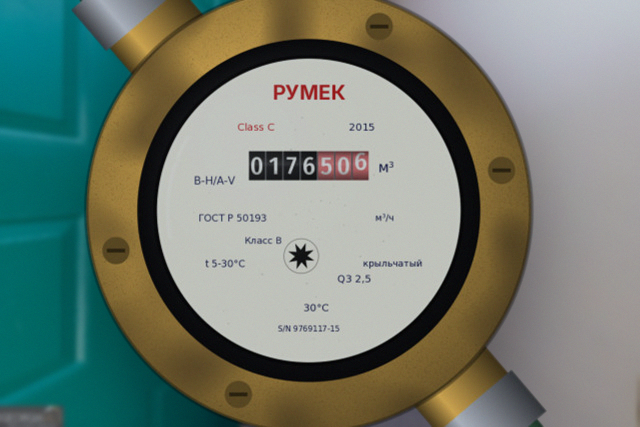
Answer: 176.506m³
